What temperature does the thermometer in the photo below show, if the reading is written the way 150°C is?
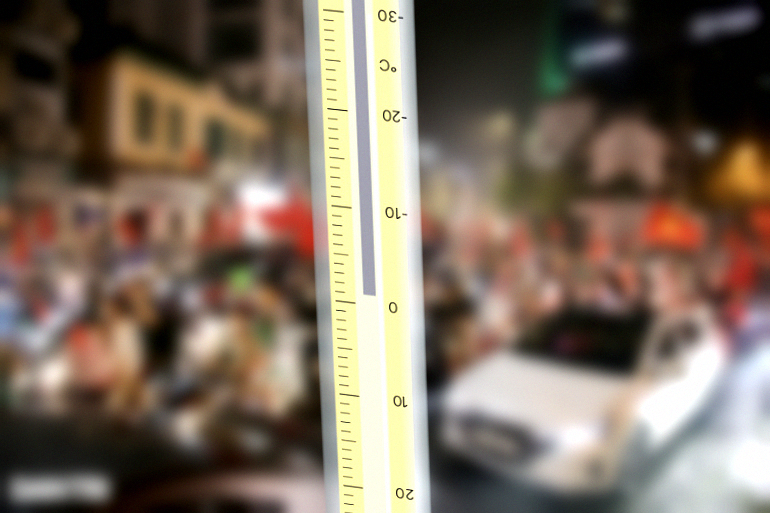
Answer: -1°C
